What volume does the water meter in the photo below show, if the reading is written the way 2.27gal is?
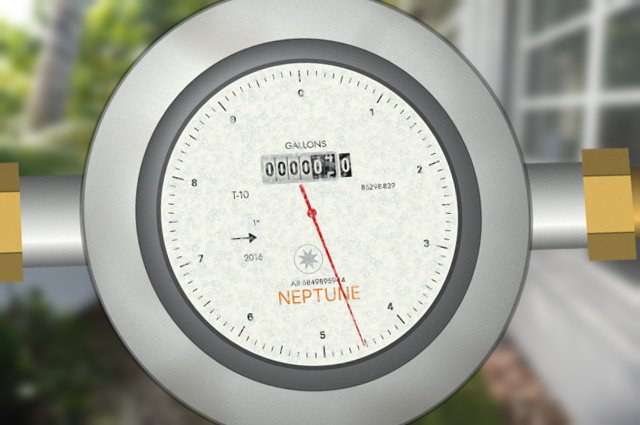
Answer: 44.5gal
